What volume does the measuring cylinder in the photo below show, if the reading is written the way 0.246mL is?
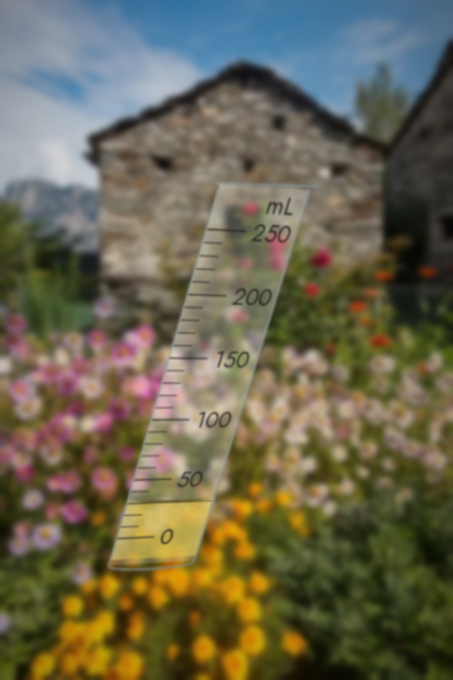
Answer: 30mL
